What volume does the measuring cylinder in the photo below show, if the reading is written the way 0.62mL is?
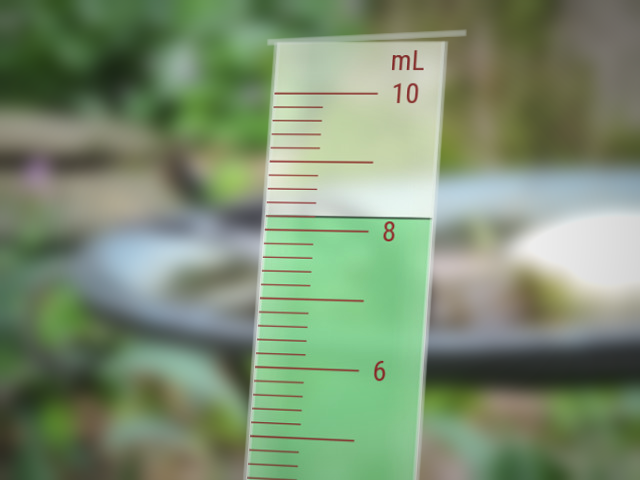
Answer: 8.2mL
